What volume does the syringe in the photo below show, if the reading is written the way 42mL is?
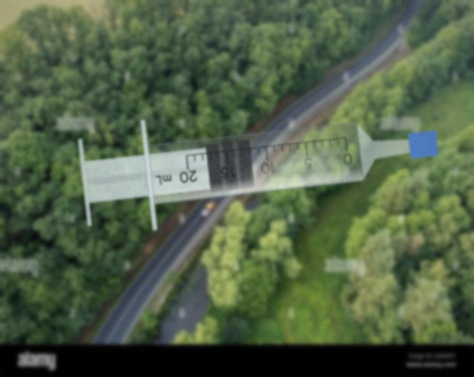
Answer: 12mL
